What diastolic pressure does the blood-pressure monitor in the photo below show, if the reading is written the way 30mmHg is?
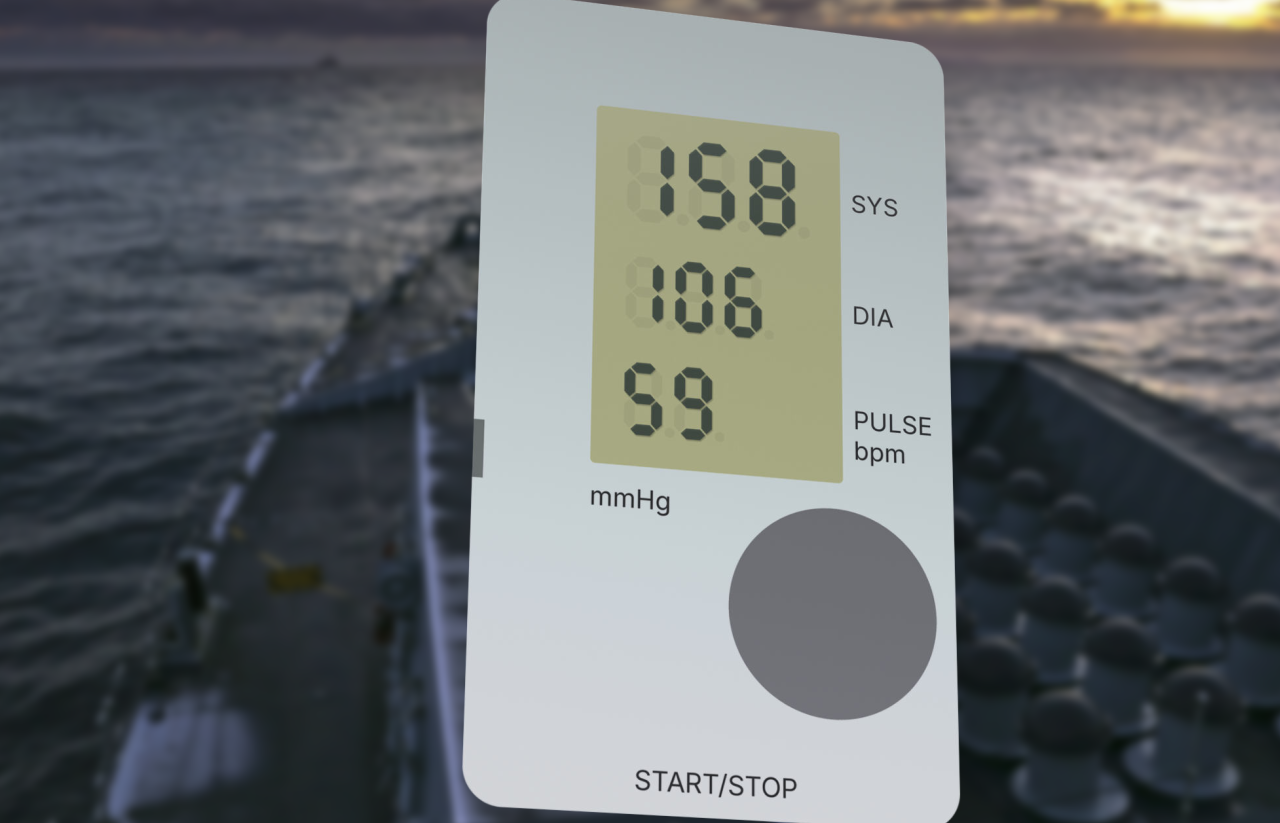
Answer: 106mmHg
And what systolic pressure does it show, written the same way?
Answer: 158mmHg
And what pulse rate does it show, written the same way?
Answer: 59bpm
